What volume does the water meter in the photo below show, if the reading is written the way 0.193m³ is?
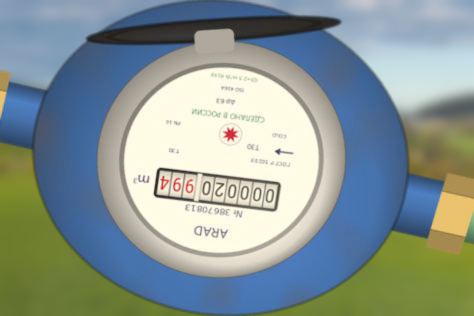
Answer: 20.994m³
